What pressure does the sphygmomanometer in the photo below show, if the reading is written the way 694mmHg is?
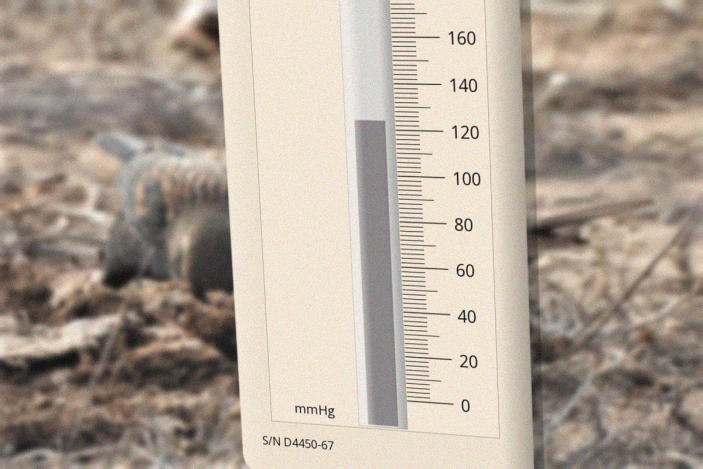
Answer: 124mmHg
